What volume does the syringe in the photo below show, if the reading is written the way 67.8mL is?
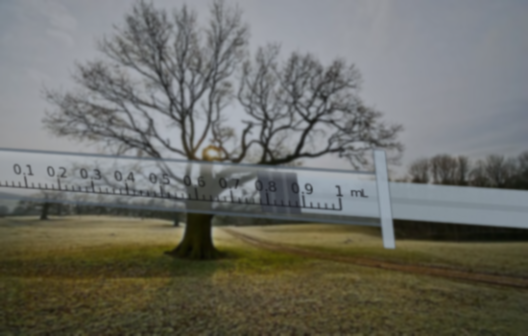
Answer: 0.78mL
